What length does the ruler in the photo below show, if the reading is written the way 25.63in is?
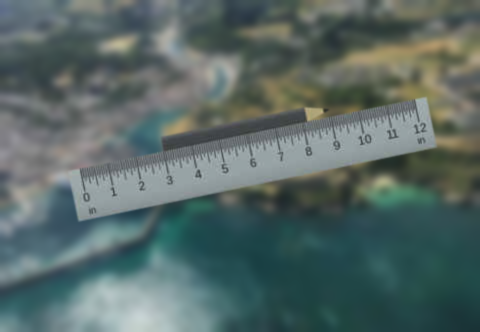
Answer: 6in
